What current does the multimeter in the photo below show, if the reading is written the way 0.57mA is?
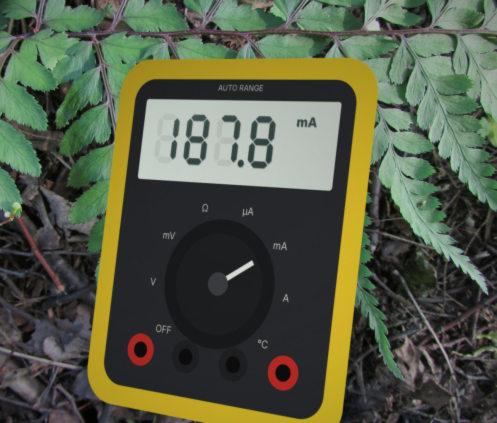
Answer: 187.8mA
